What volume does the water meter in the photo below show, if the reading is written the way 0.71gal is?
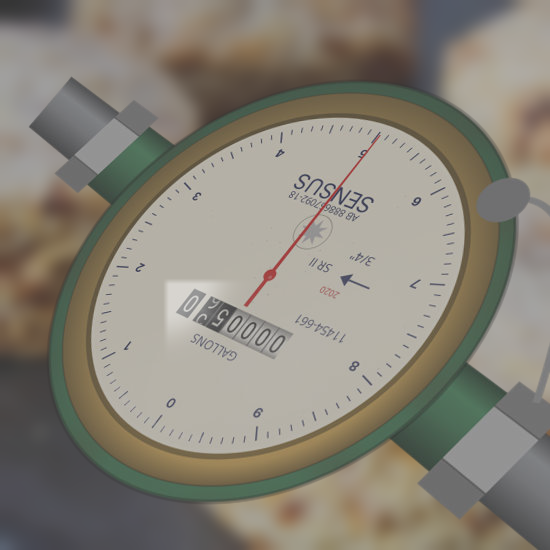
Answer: 555.0gal
